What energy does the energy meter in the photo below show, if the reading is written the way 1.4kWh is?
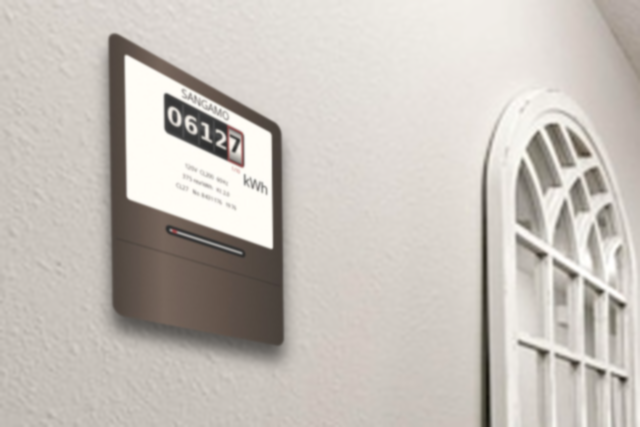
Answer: 612.7kWh
